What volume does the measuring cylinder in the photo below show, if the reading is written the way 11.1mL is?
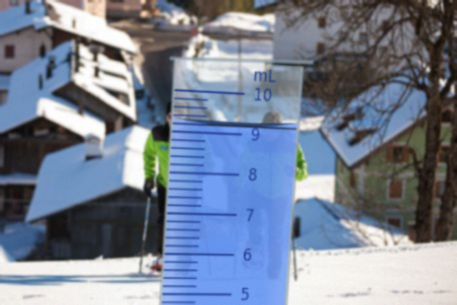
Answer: 9.2mL
